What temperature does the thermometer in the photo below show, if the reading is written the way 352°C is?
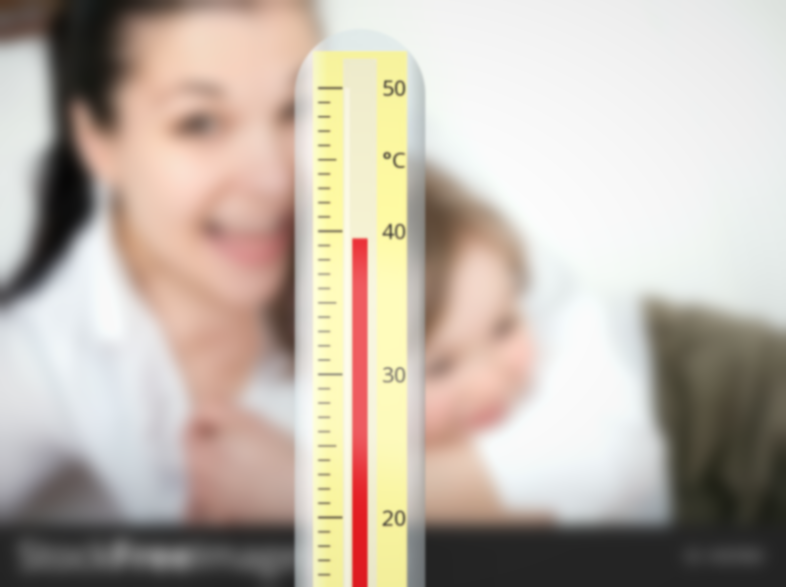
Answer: 39.5°C
